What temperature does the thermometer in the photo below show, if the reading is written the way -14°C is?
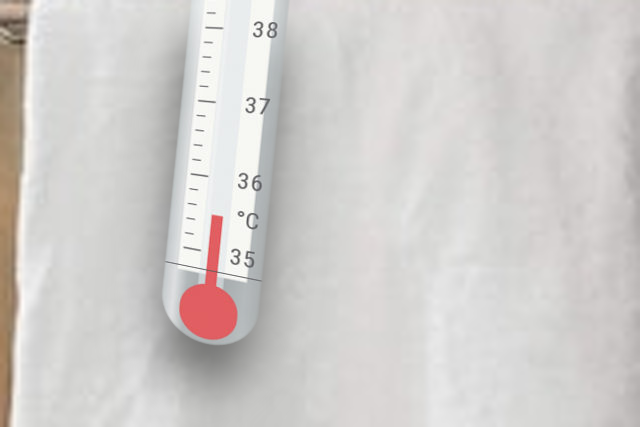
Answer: 35.5°C
